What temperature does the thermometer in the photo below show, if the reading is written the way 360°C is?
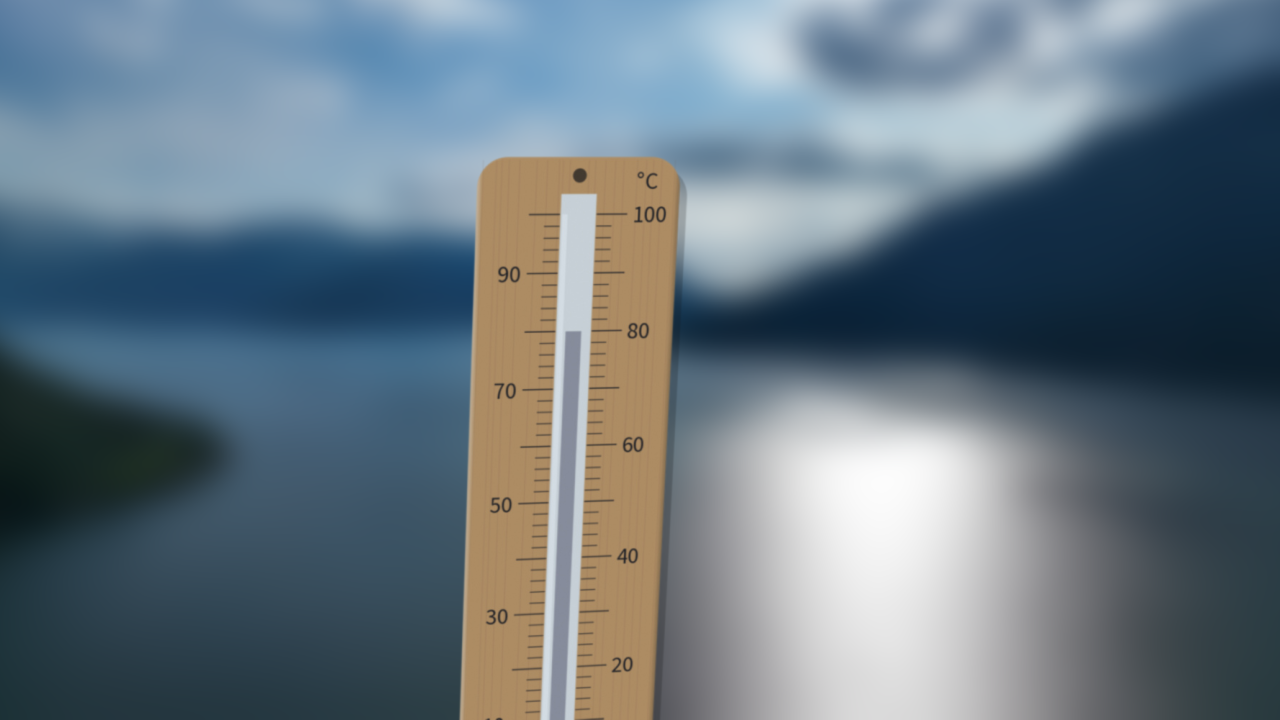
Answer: 80°C
